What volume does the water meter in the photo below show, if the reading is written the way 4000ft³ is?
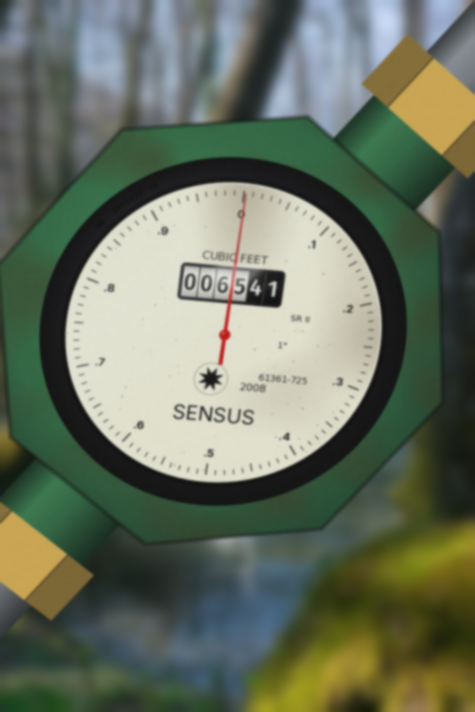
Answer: 6541.00ft³
